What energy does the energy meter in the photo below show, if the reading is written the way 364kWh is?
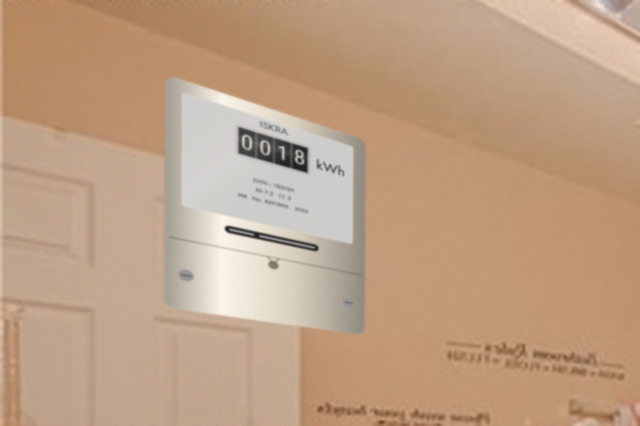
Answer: 18kWh
